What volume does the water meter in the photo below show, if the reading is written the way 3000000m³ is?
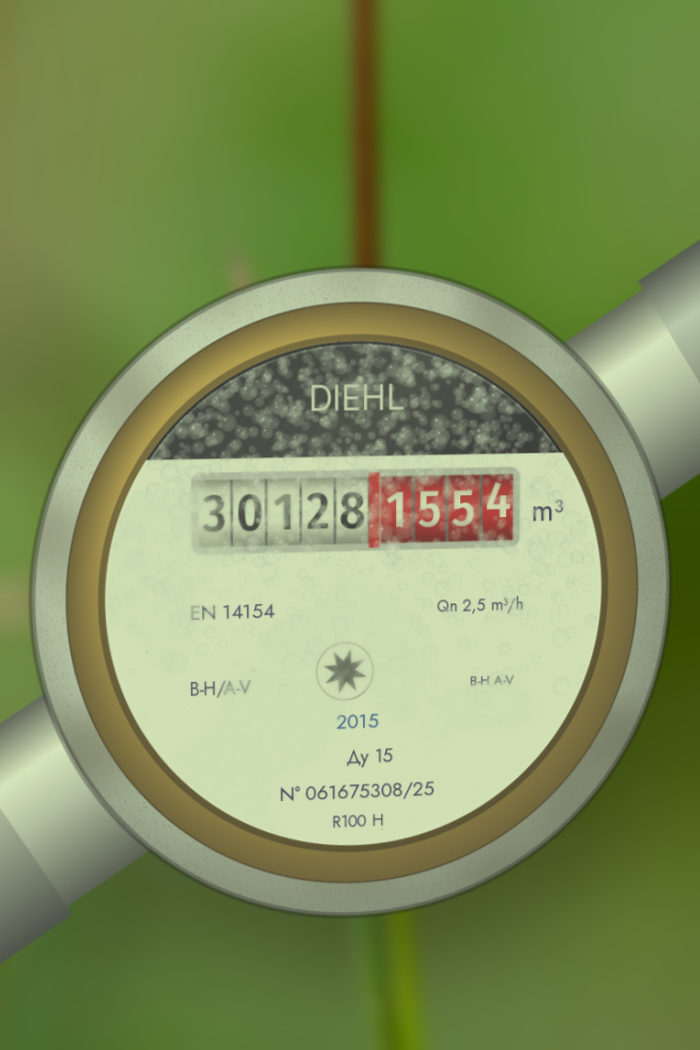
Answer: 30128.1554m³
